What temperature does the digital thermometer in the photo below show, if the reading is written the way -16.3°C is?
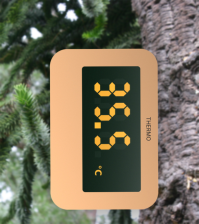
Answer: 35.5°C
